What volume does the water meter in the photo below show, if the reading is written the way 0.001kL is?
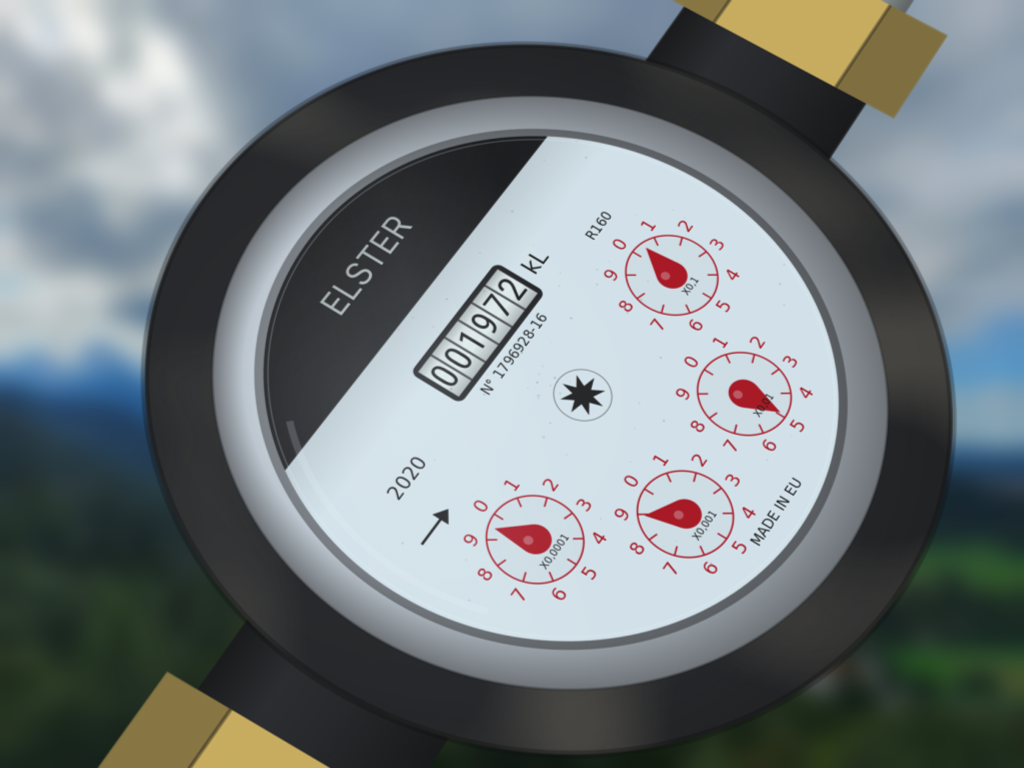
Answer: 1972.0489kL
